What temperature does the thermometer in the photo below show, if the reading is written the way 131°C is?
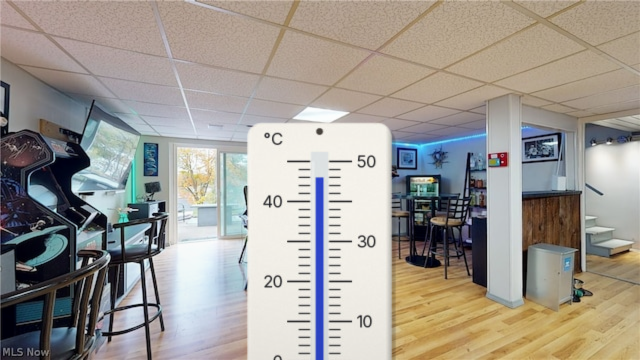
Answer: 46°C
